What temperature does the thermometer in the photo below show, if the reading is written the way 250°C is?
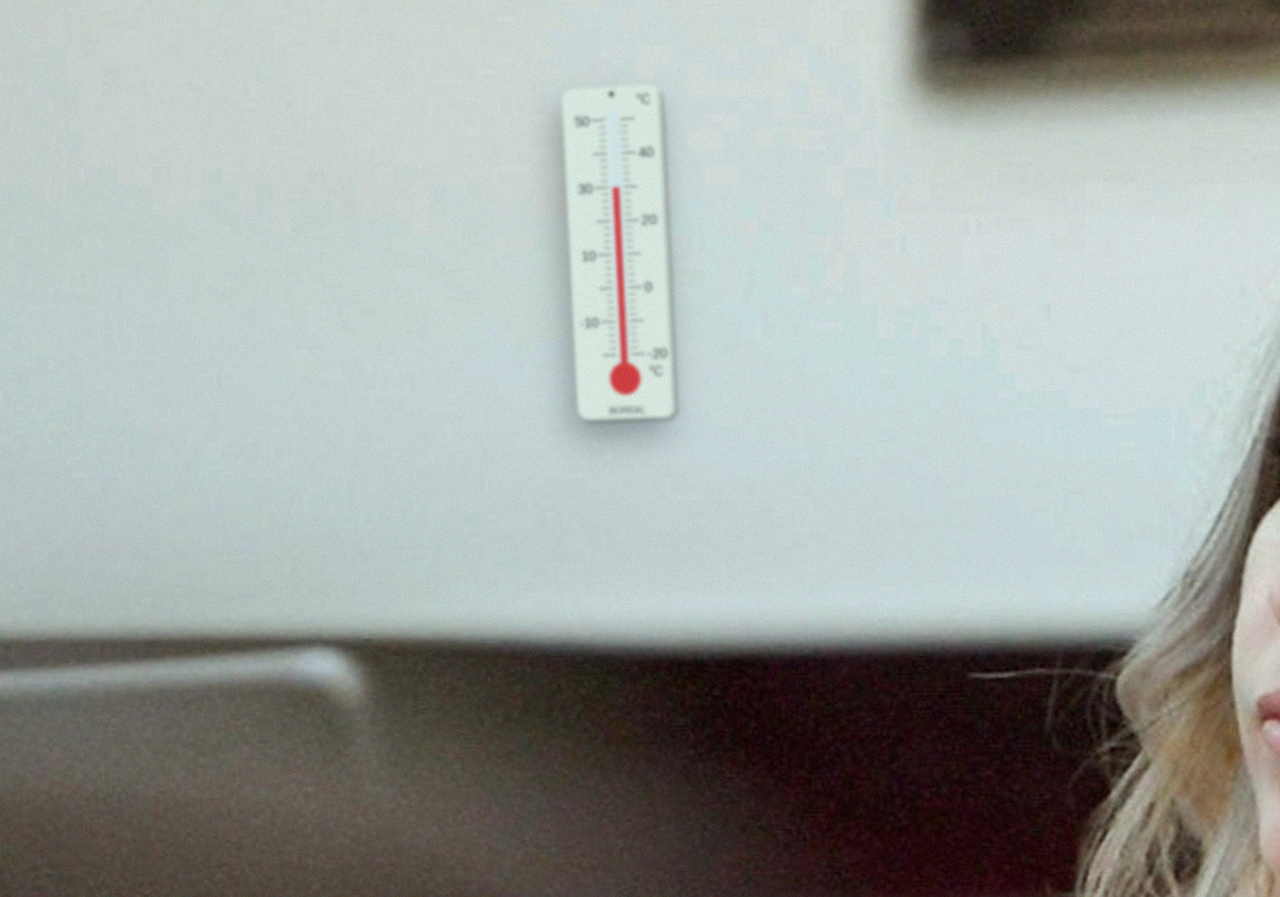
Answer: 30°C
